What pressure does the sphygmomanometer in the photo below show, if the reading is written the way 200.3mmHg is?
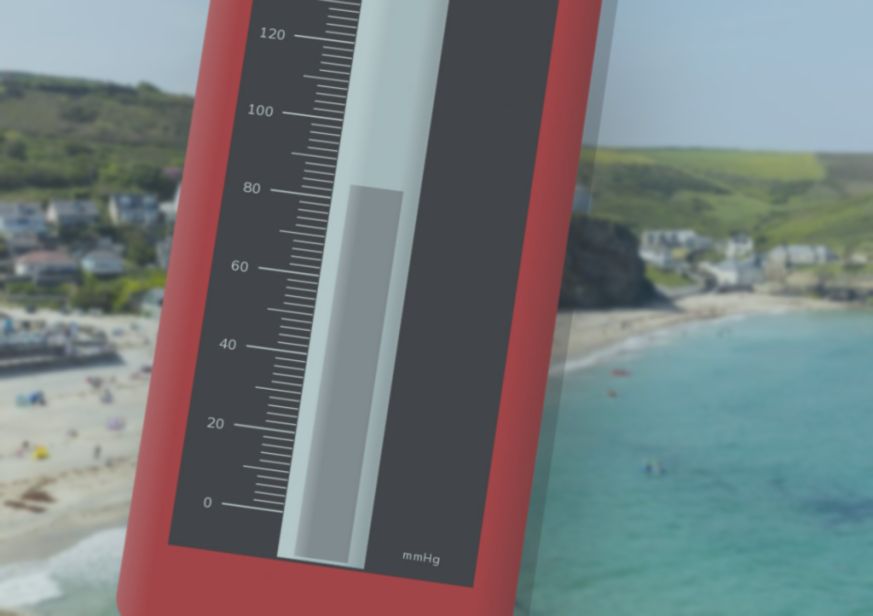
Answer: 84mmHg
